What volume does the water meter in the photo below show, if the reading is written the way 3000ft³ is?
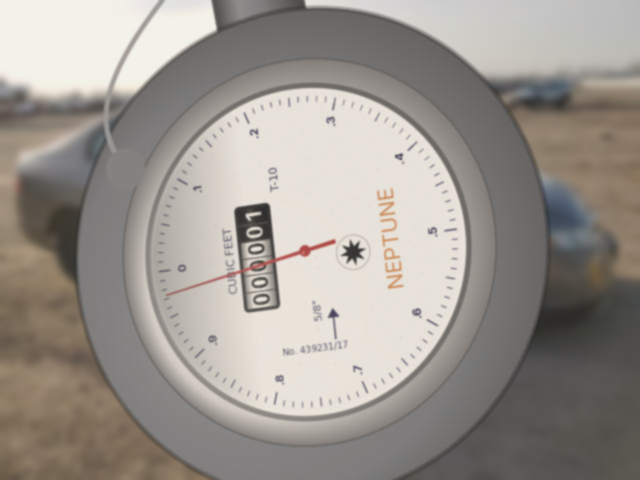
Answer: 0.97ft³
